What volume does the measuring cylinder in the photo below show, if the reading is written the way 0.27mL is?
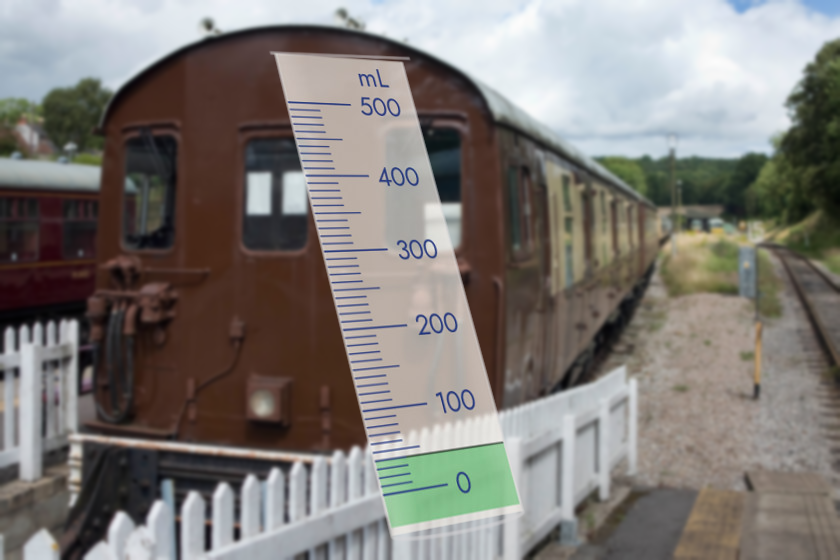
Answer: 40mL
